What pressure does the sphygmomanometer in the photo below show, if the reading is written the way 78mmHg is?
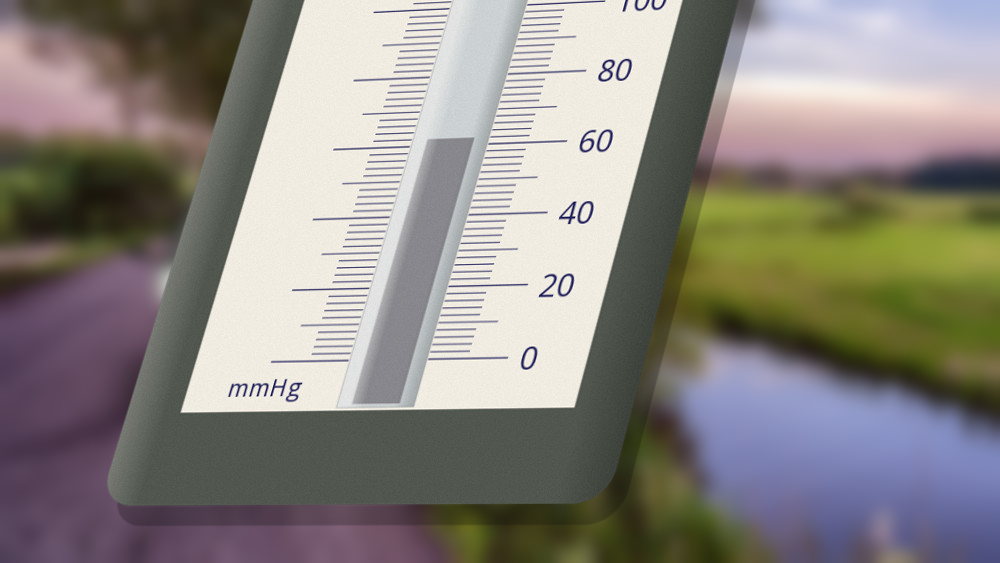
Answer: 62mmHg
